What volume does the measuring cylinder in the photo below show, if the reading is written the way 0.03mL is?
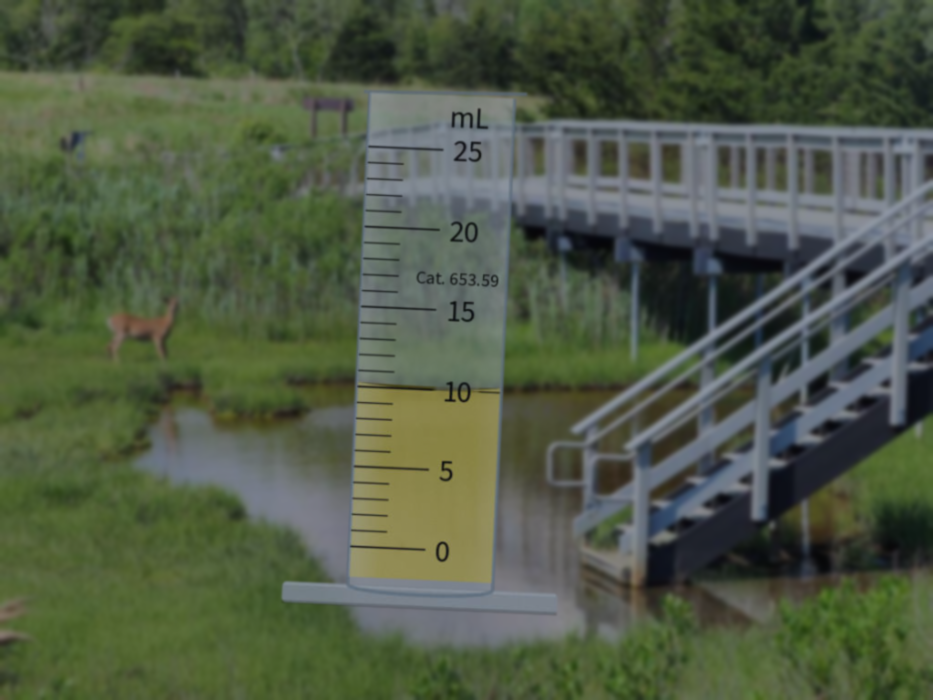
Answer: 10mL
